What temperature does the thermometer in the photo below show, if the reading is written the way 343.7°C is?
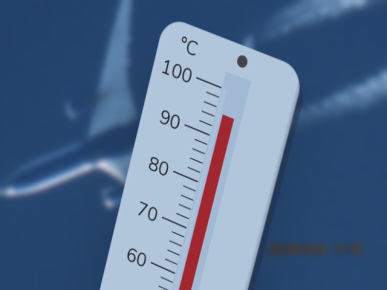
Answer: 95°C
